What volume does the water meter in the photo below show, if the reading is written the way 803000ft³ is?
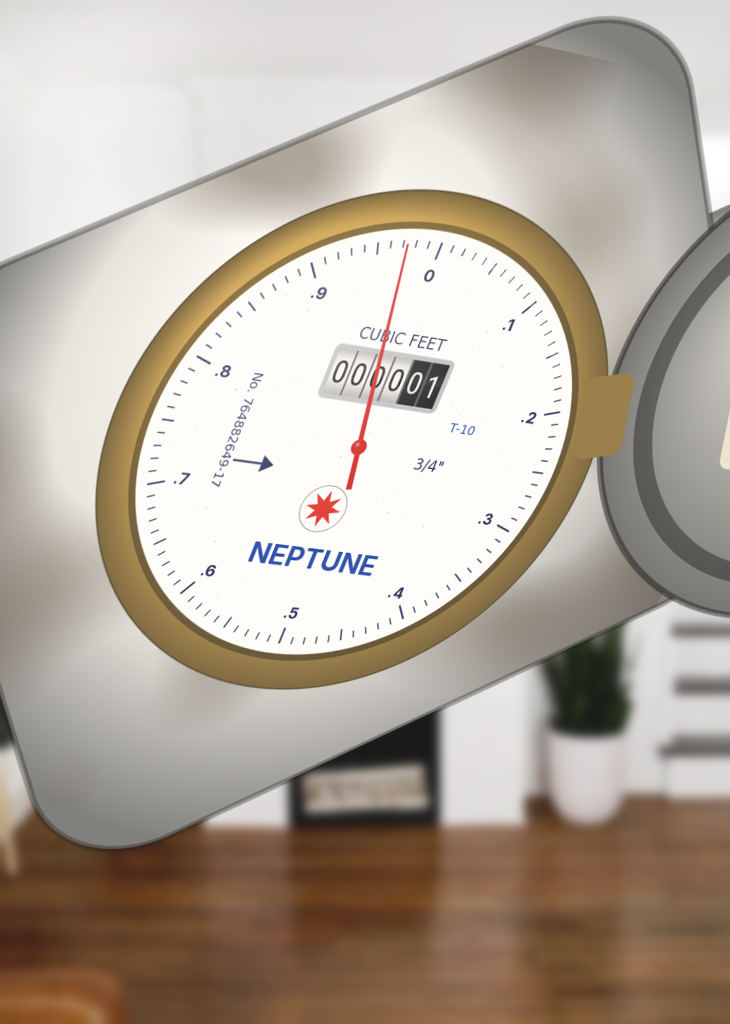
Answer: 0.97ft³
